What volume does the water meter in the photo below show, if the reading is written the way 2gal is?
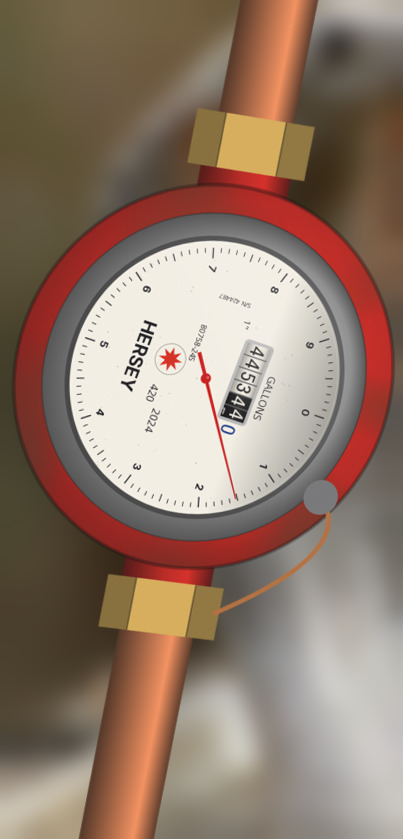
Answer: 4453441.5gal
